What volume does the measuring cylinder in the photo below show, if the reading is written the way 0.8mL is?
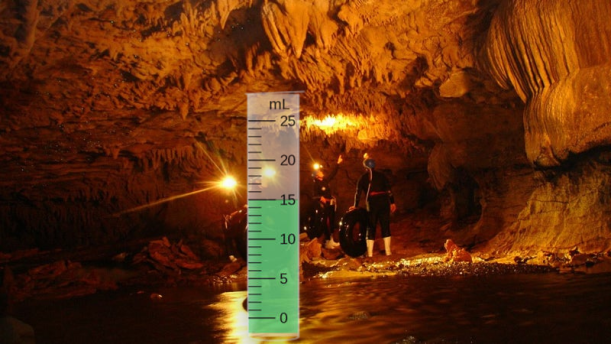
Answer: 15mL
